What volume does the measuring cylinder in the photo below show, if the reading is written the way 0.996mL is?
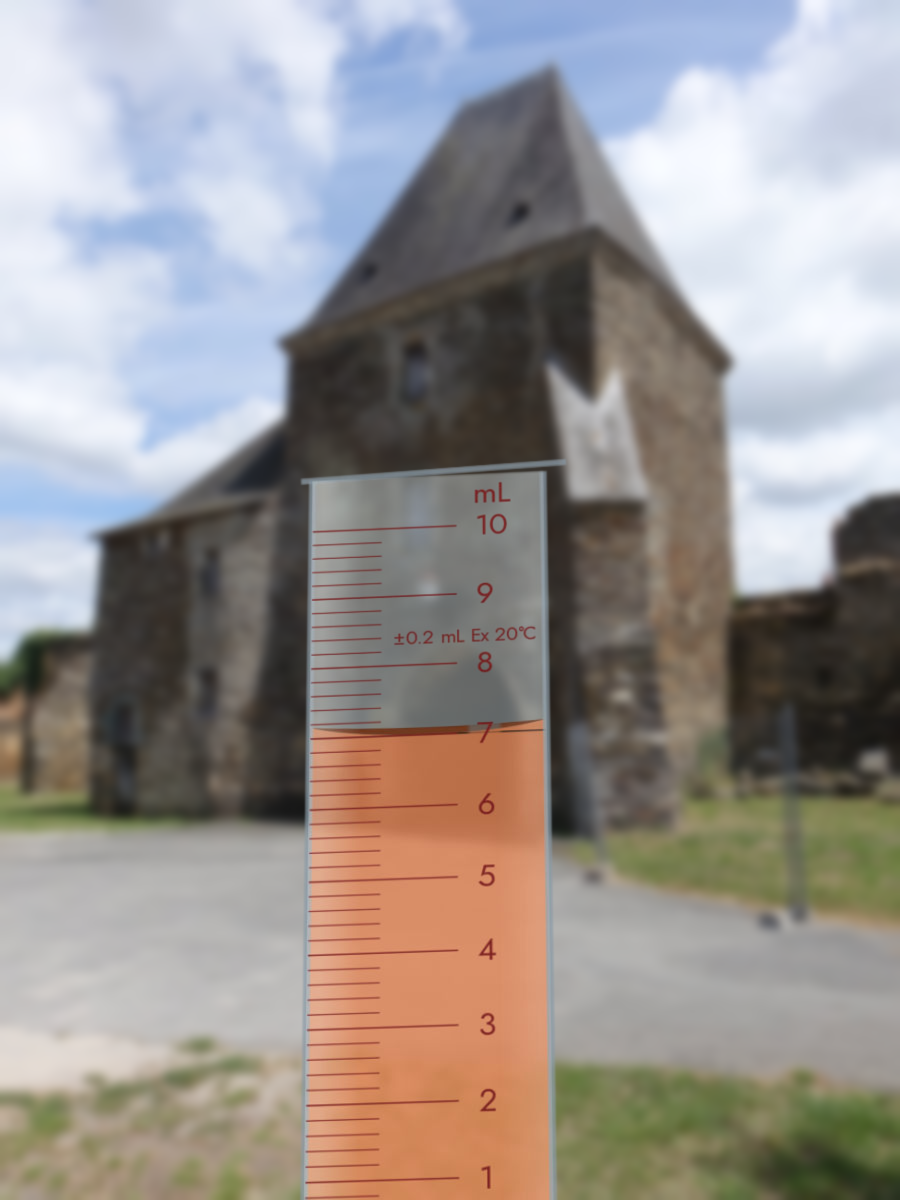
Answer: 7mL
